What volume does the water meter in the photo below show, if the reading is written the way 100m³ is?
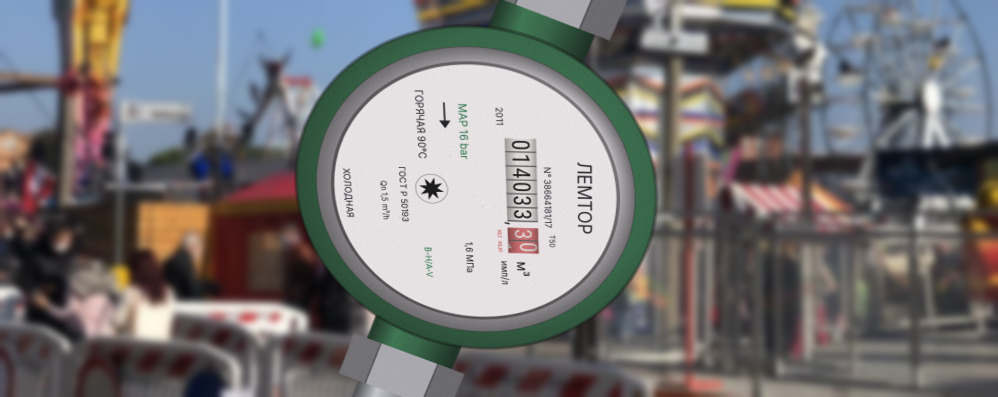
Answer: 14033.30m³
